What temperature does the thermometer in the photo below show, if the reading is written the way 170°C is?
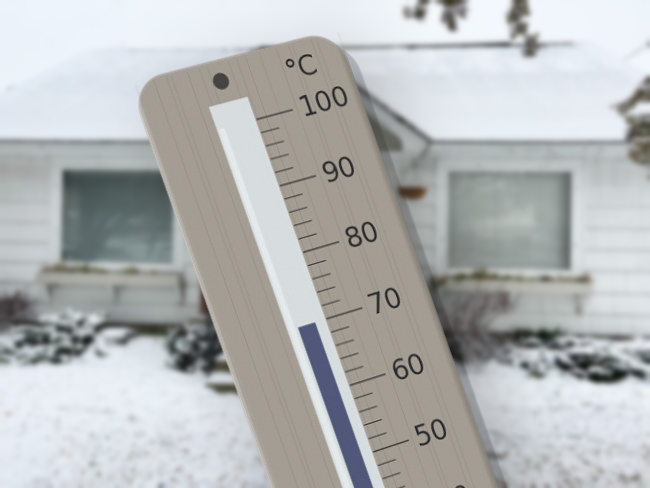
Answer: 70°C
